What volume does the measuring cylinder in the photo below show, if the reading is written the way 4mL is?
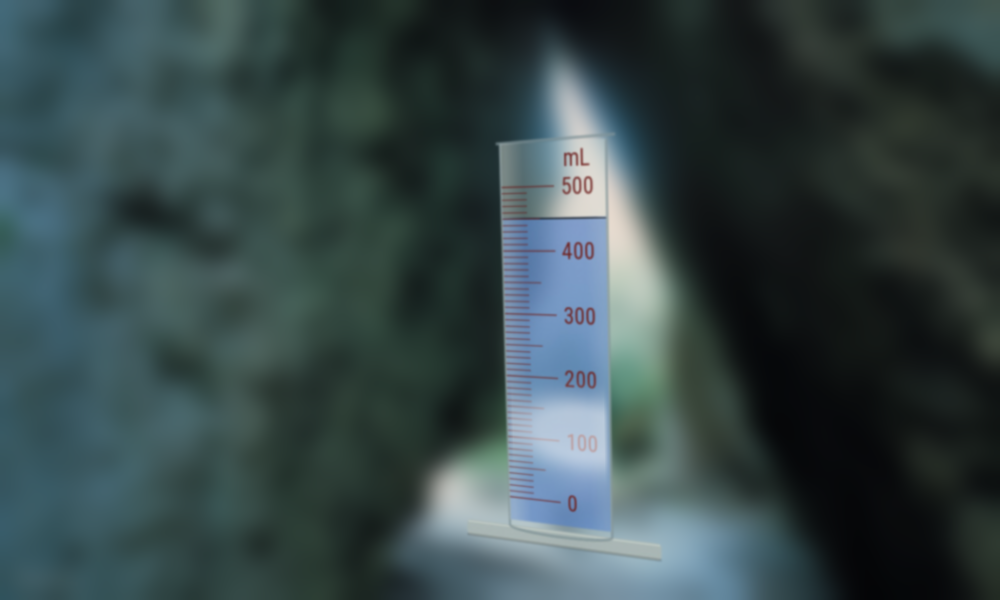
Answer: 450mL
